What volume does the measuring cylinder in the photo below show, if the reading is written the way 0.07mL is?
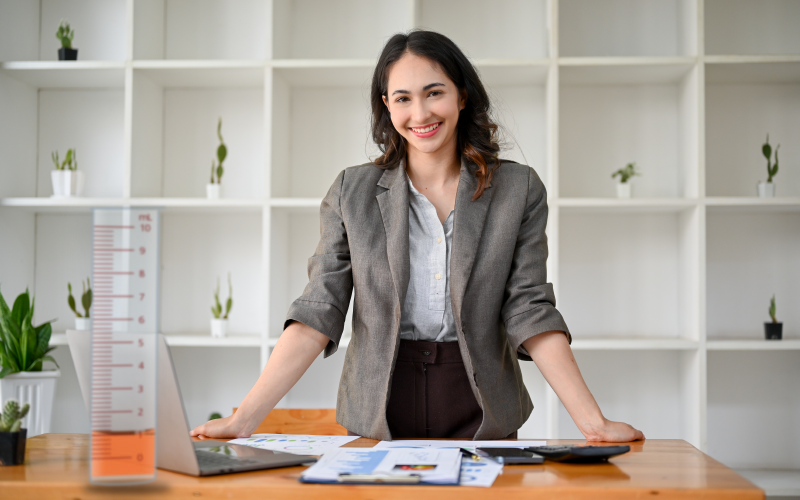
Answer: 1mL
